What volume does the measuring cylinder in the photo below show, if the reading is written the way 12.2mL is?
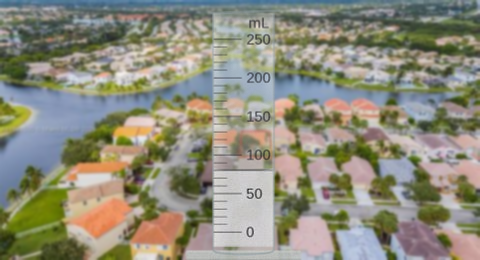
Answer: 80mL
